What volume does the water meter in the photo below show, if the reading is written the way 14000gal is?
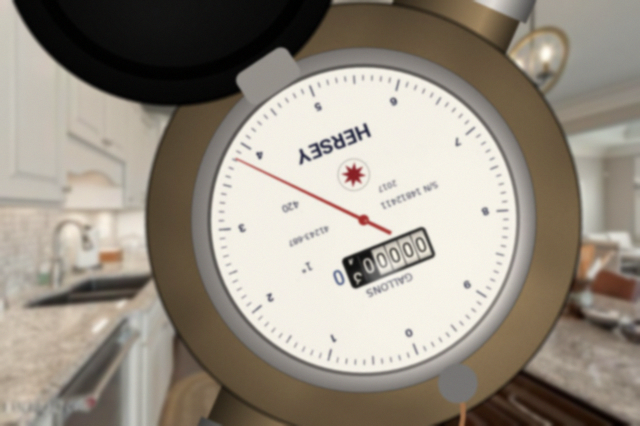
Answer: 33.8gal
